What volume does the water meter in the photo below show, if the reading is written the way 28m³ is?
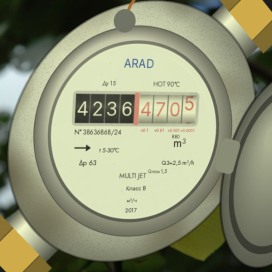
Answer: 4236.4705m³
